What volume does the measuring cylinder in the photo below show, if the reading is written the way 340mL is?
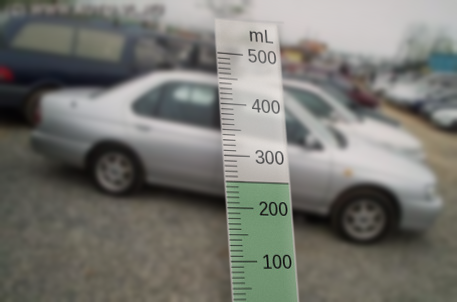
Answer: 250mL
